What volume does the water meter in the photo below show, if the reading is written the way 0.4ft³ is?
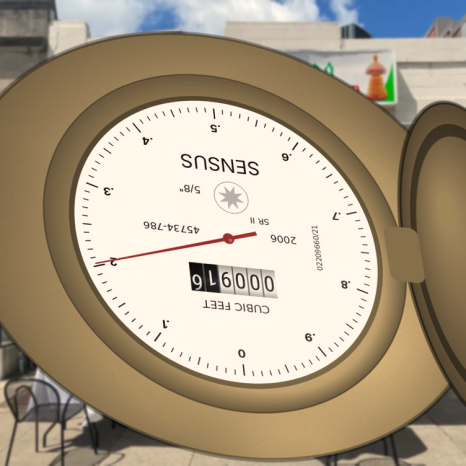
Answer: 916.20ft³
